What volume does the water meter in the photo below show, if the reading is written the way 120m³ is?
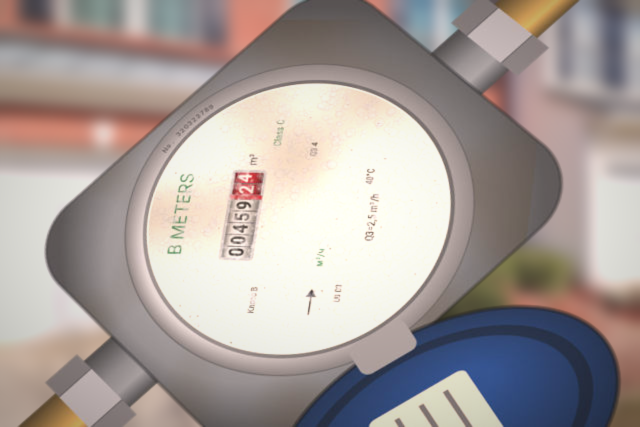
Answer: 459.24m³
